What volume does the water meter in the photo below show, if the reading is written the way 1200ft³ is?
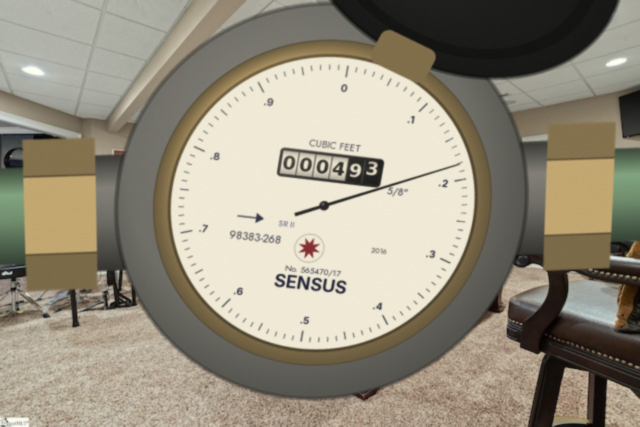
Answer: 493.18ft³
